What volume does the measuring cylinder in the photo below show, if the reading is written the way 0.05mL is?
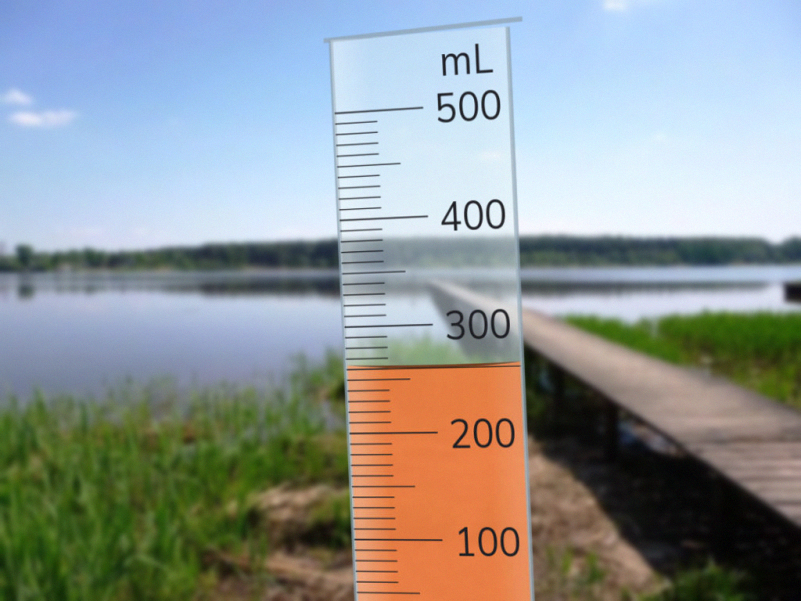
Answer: 260mL
